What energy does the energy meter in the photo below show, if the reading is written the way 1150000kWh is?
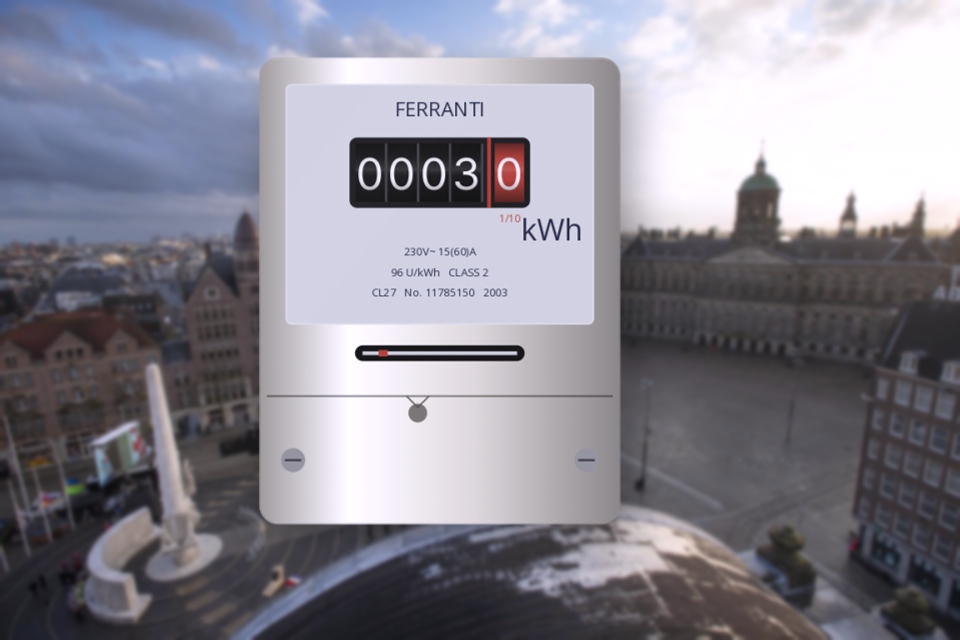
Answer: 3.0kWh
